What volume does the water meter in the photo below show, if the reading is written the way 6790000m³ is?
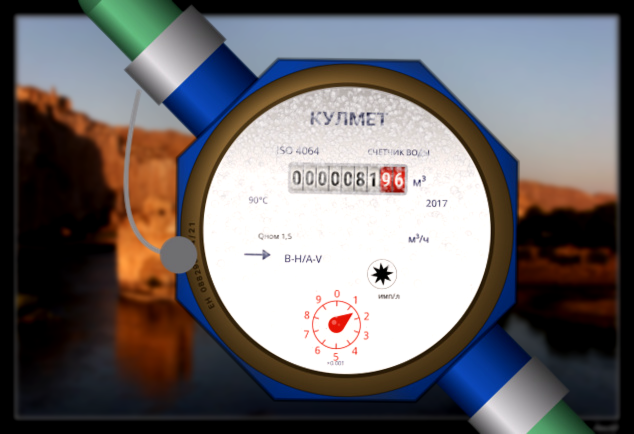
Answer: 81.961m³
